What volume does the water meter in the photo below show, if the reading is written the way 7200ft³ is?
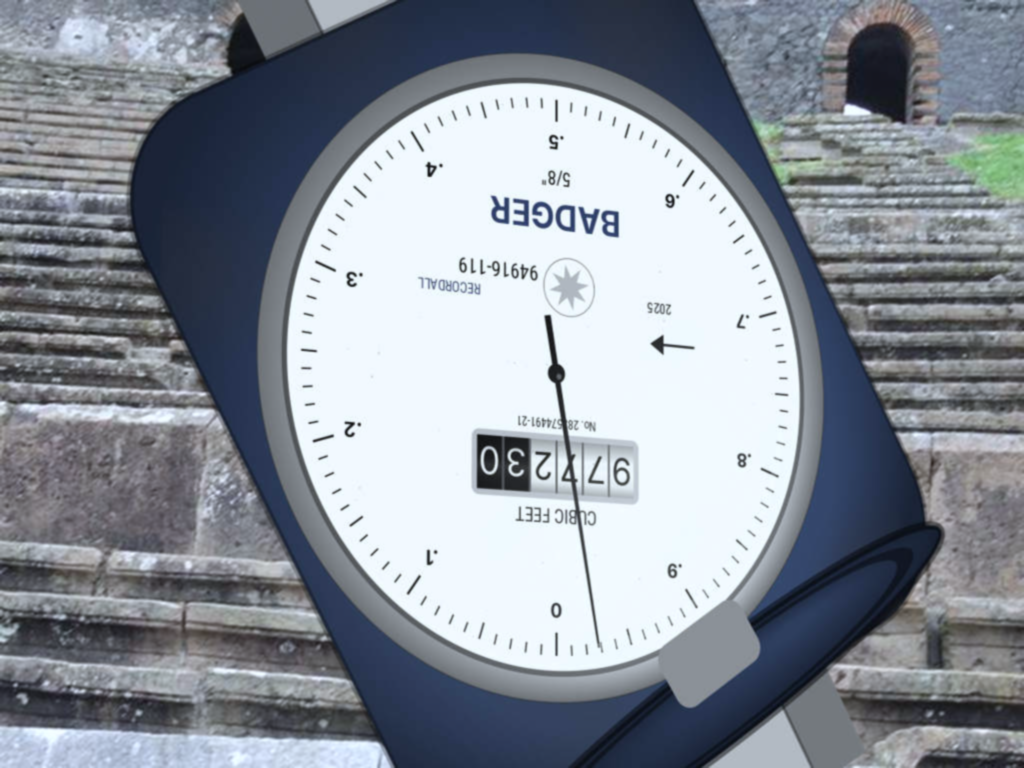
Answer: 977229.97ft³
